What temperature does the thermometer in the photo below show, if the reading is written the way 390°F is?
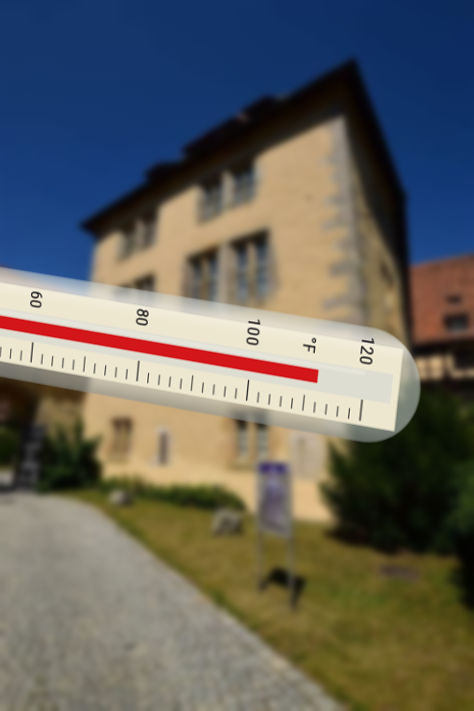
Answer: 112°F
